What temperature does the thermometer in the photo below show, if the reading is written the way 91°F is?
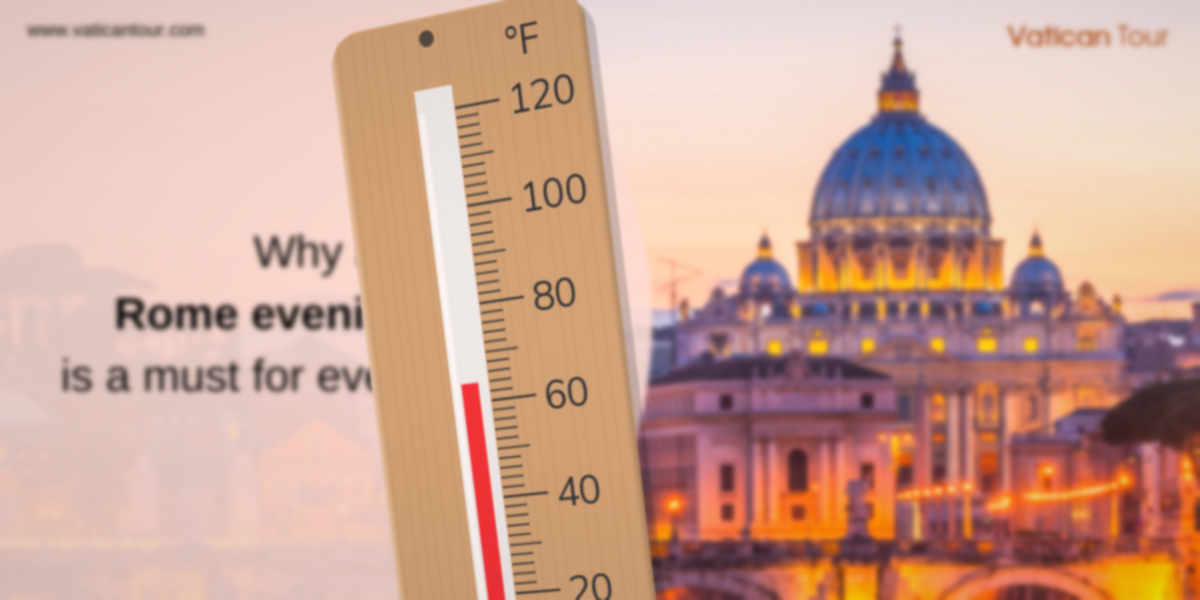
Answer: 64°F
